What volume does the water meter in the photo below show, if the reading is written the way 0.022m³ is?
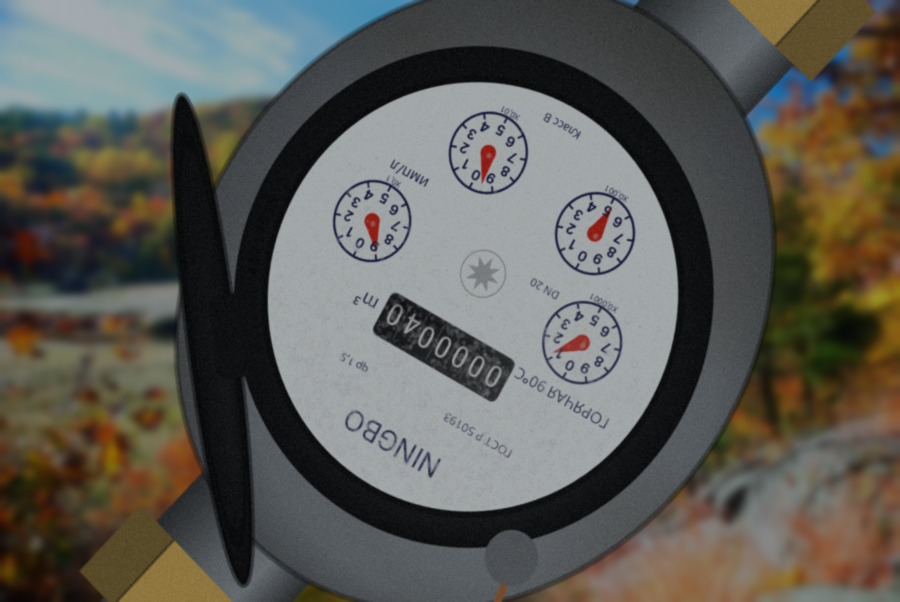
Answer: 39.8951m³
